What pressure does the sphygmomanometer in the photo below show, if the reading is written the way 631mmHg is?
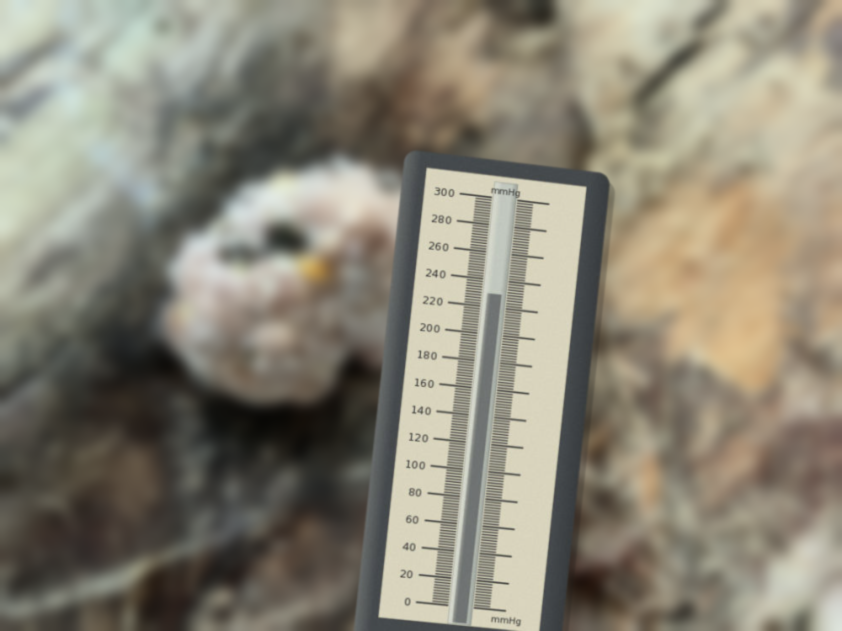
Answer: 230mmHg
